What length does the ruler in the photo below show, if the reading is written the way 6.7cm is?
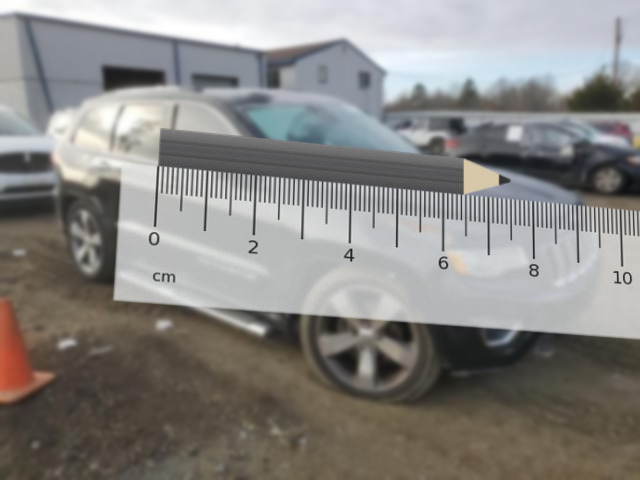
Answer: 7.5cm
